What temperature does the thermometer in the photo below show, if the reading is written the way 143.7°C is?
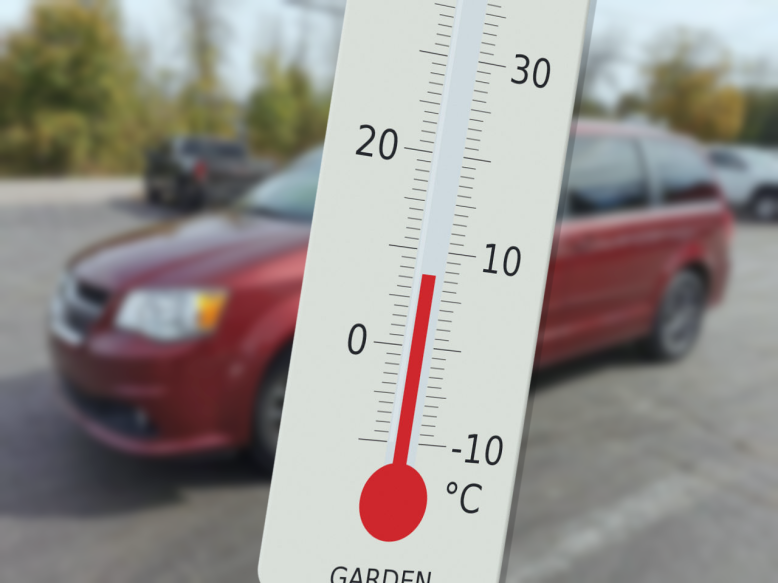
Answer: 7.5°C
